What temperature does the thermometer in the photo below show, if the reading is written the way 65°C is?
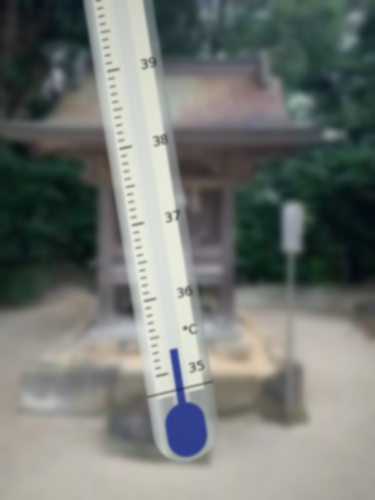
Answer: 35.3°C
